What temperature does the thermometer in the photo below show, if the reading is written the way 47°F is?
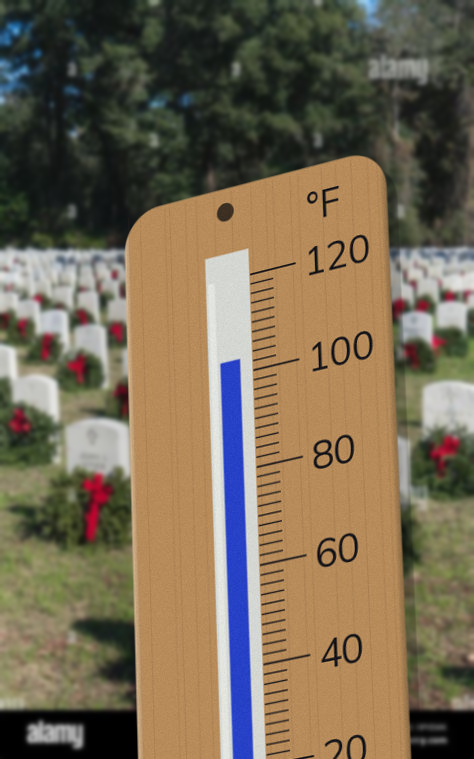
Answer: 103°F
